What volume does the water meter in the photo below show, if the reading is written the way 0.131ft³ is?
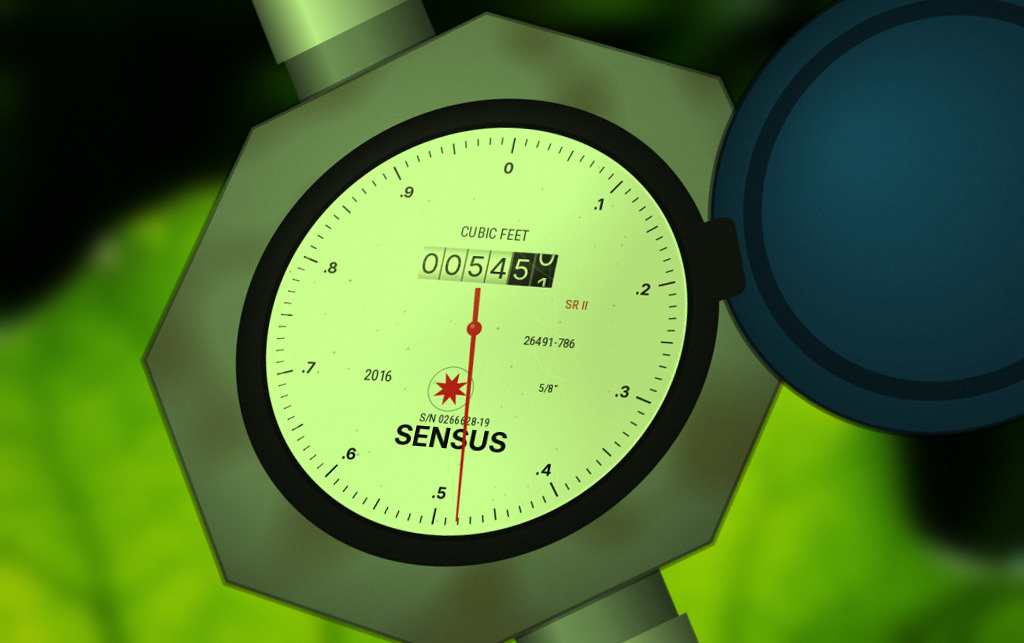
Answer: 5450.48ft³
